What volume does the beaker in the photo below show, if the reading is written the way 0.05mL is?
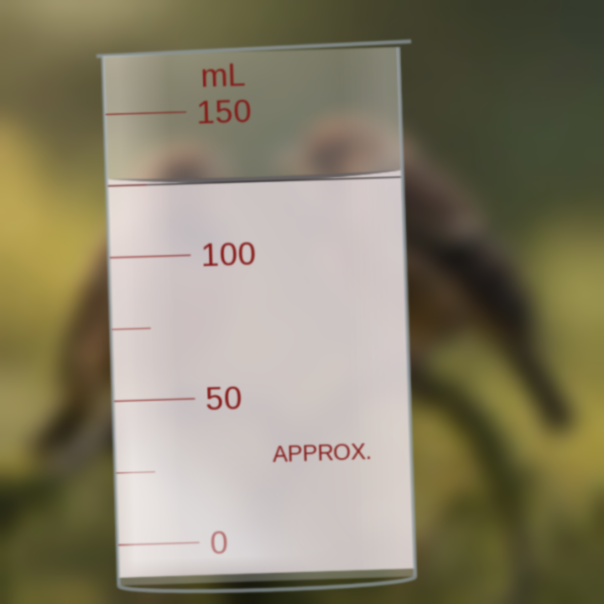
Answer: 125mL
